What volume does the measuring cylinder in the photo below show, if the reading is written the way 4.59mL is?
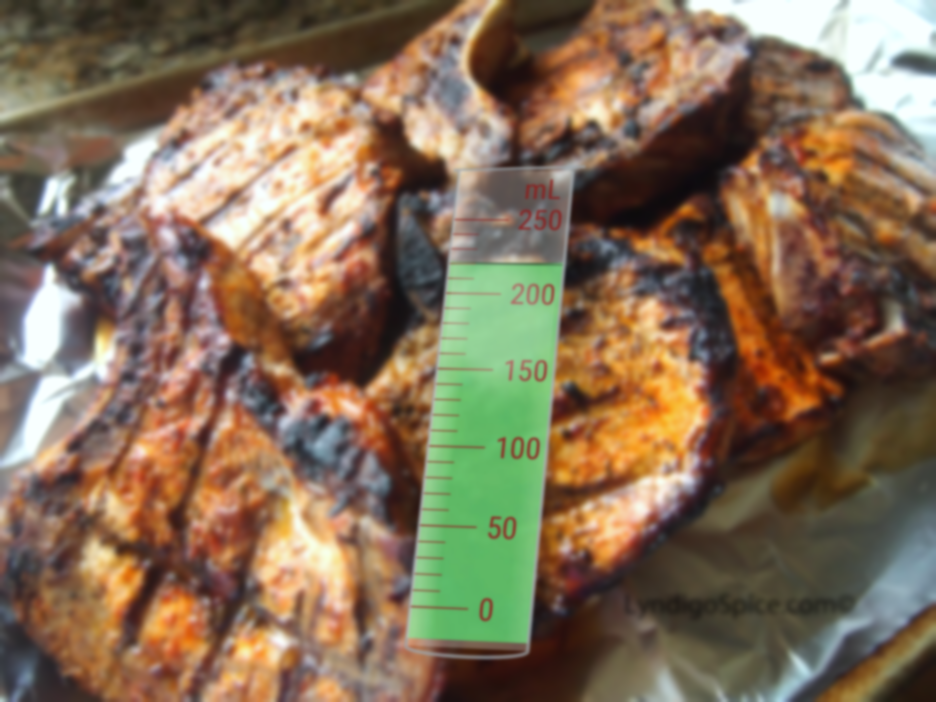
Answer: 220mL
